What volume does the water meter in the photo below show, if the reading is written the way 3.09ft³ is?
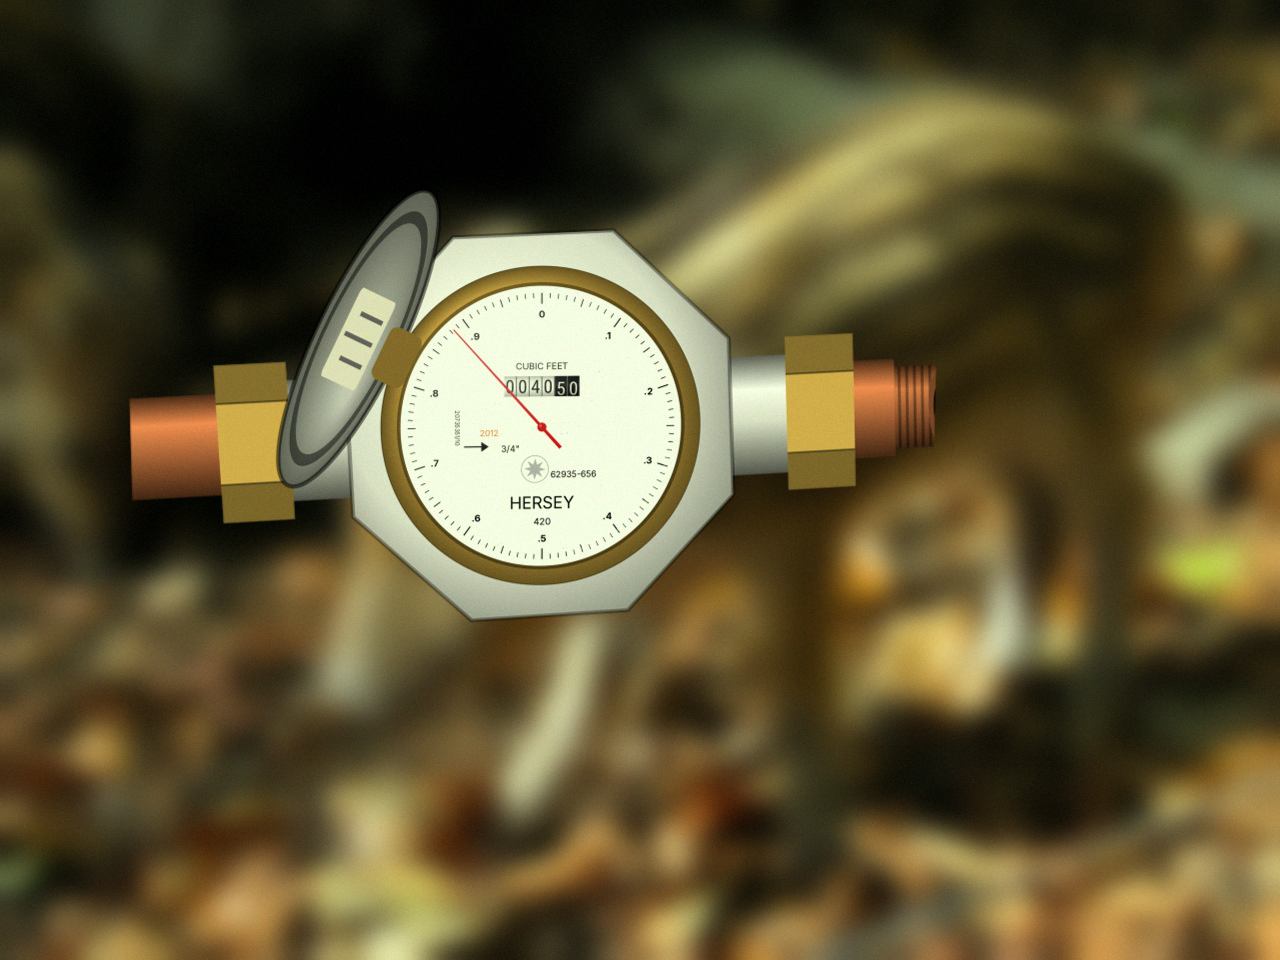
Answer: 4049.88ft³
